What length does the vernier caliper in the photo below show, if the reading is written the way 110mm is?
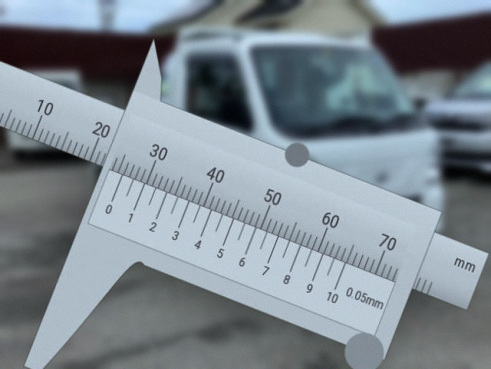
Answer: 25.8mm
